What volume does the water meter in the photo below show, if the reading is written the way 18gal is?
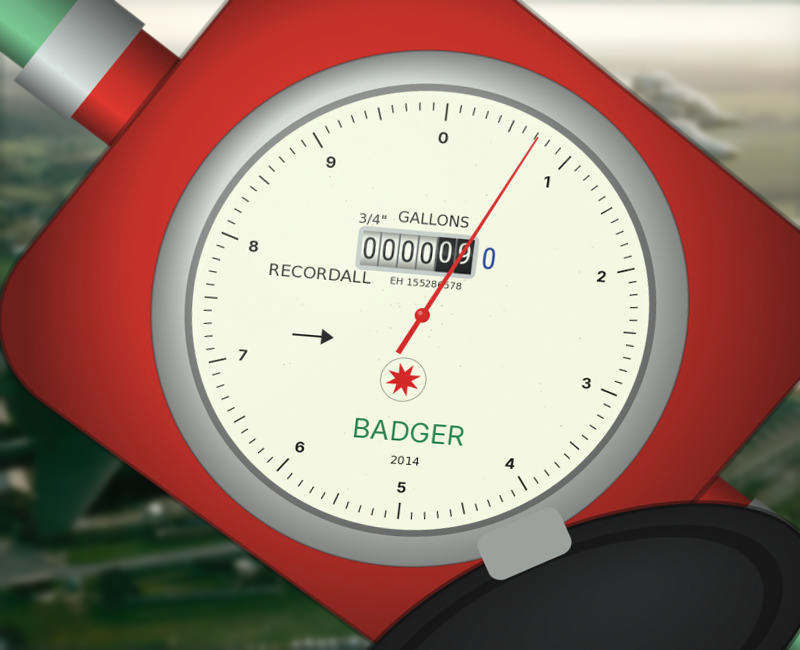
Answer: 90.7gal
